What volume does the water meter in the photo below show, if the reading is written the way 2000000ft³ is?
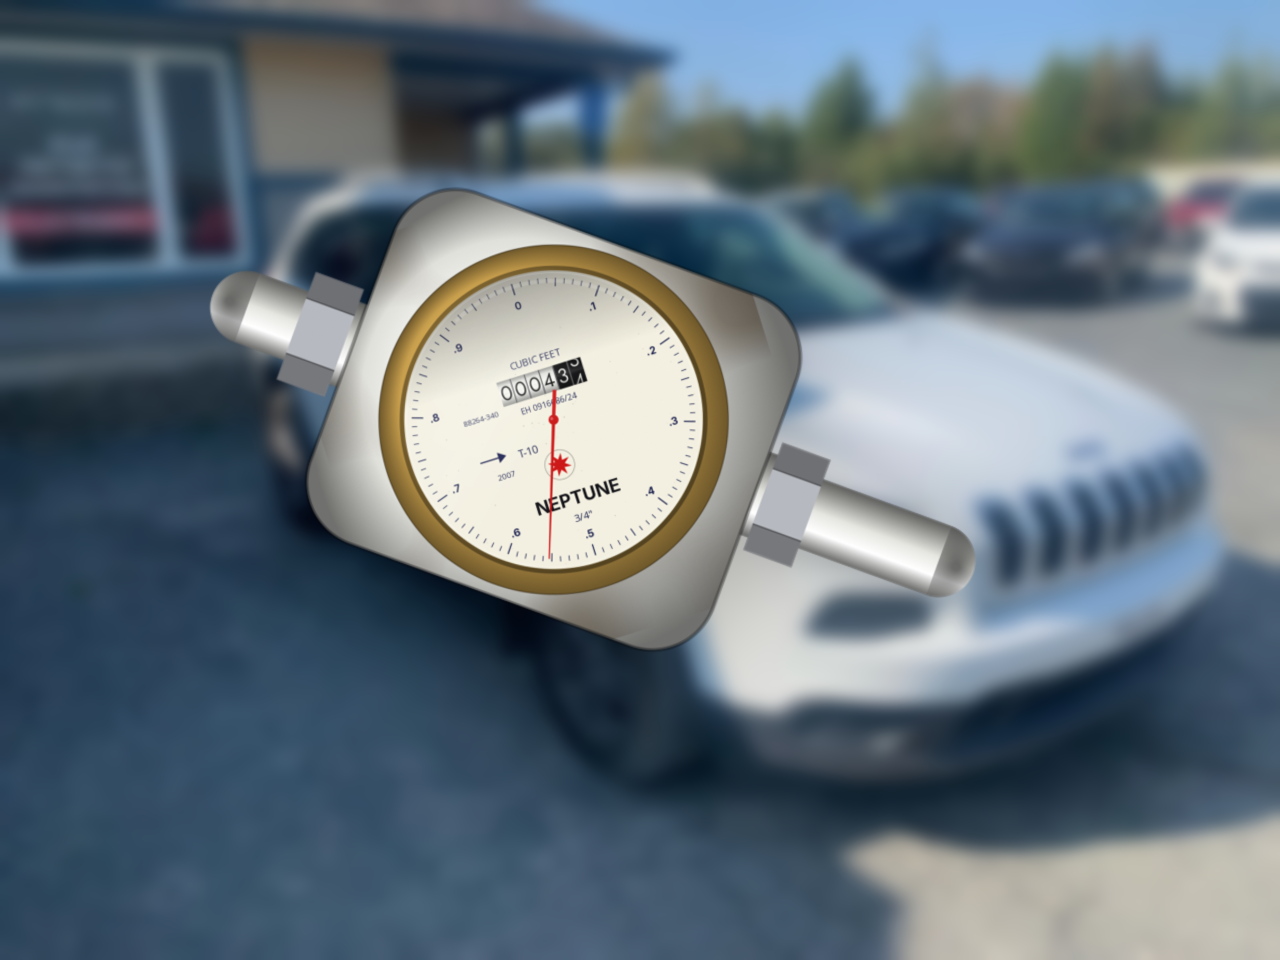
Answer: 433.55ft³
